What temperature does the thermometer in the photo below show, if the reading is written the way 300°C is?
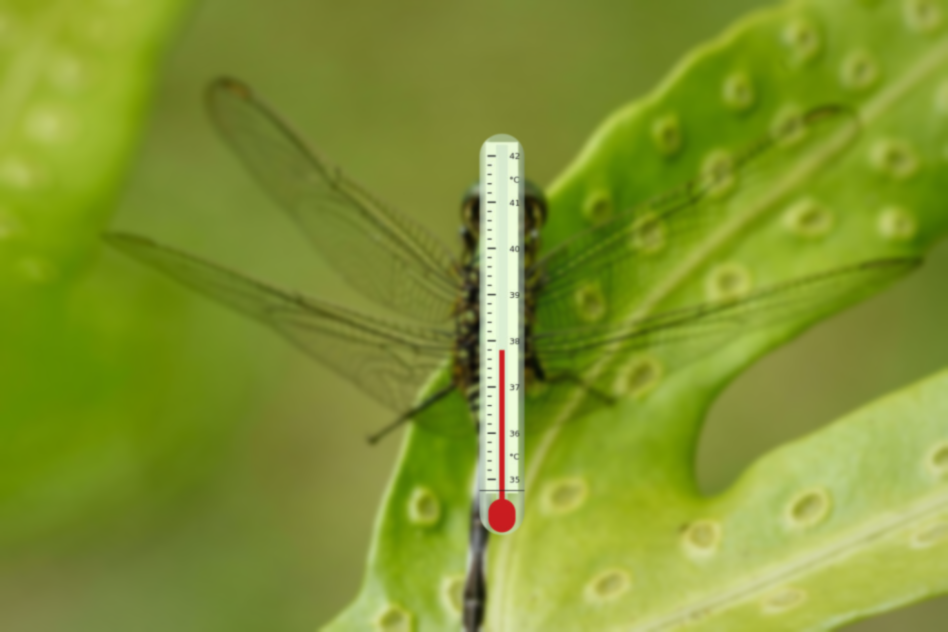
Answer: 37.8°C
